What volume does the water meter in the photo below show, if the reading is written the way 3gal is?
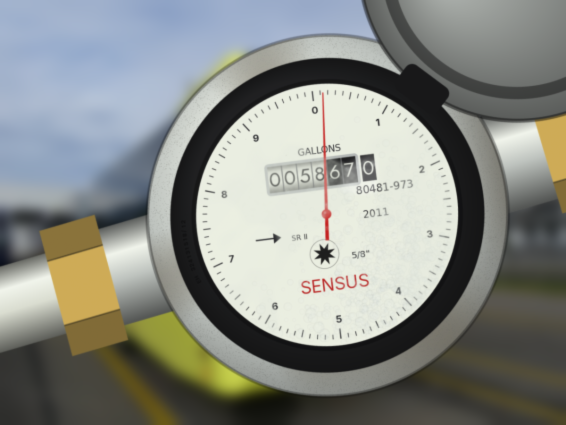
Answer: 58670.1gal
